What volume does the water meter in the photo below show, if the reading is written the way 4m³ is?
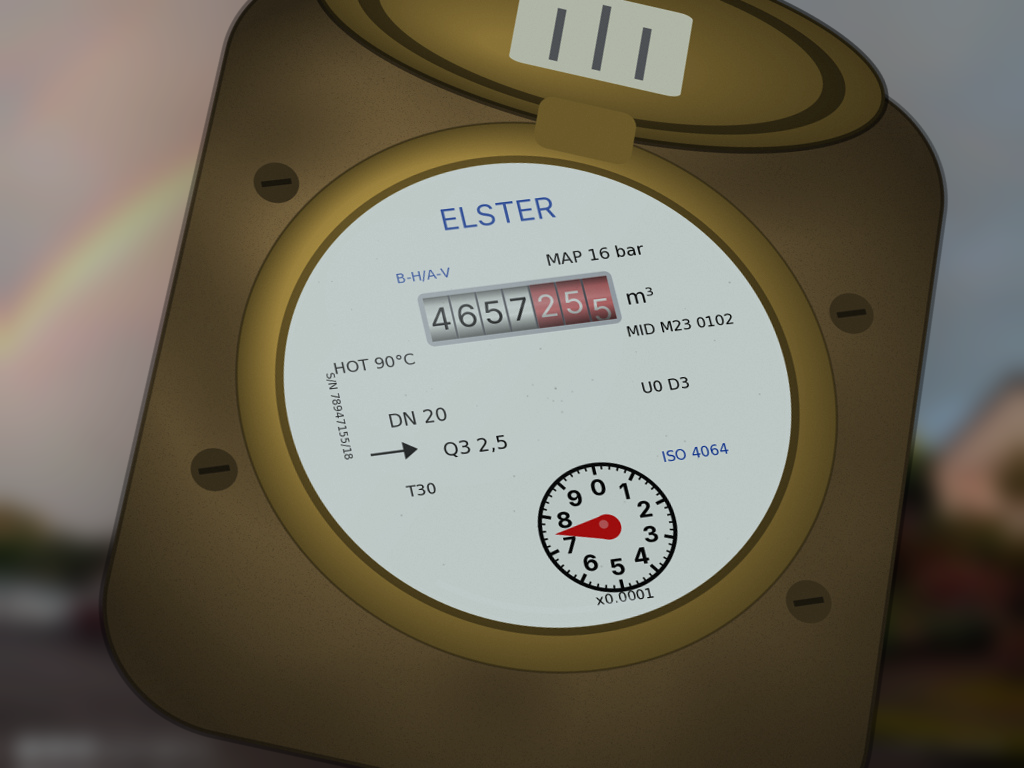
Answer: 4657.2547m³
